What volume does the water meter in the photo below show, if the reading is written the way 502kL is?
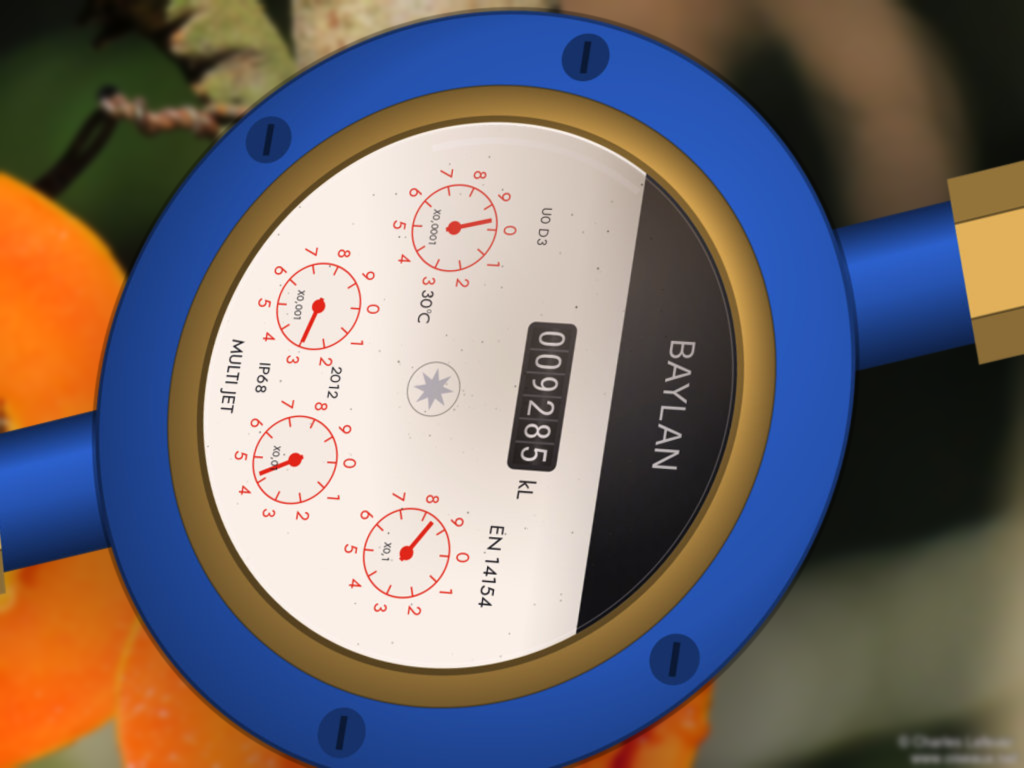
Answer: 9285.8429kL
